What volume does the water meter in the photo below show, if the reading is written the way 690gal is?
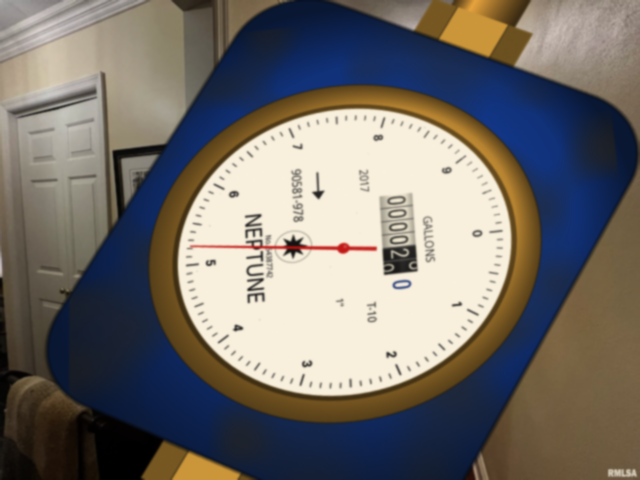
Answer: 285.2gal
